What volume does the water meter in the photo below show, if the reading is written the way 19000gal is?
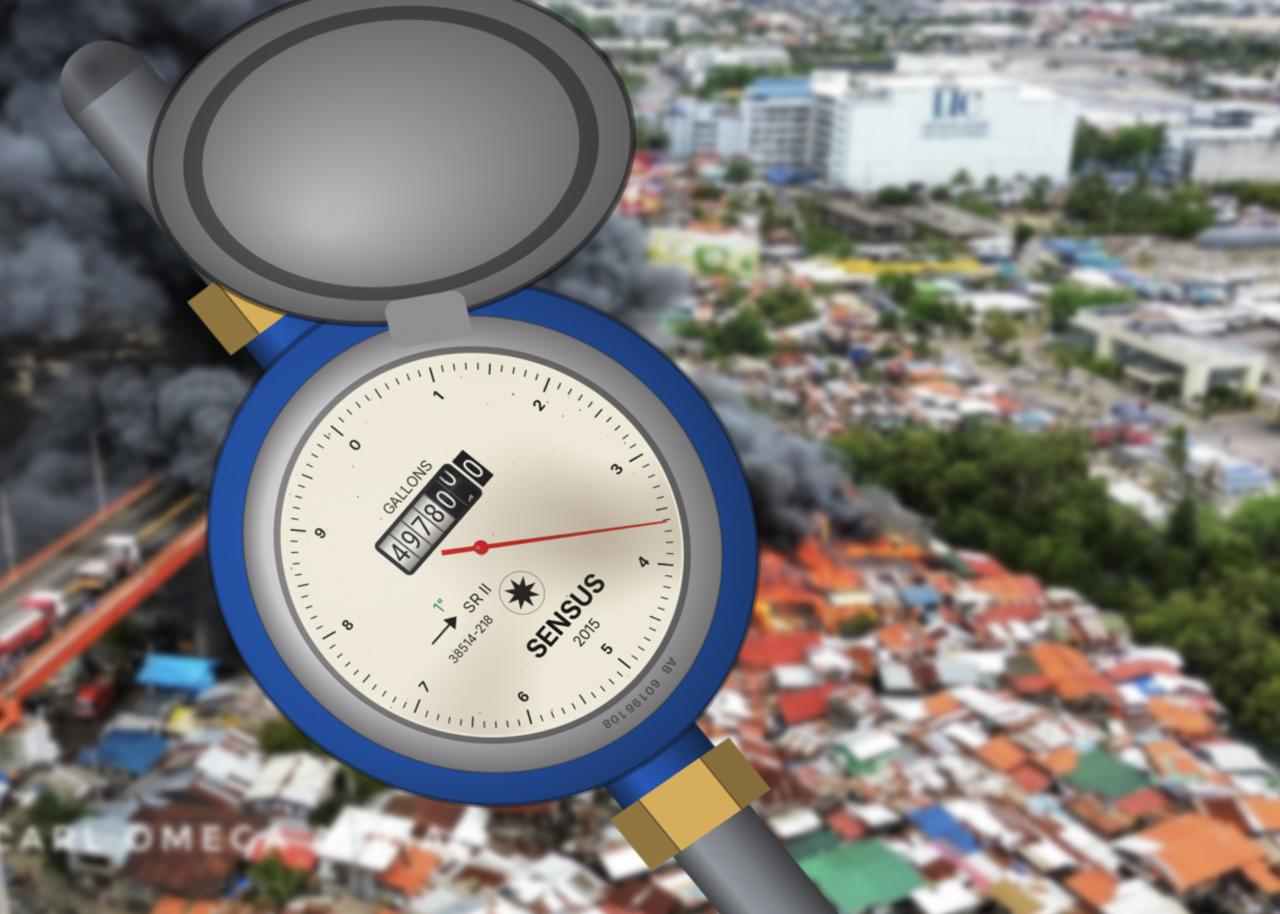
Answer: 4978003.6gal
